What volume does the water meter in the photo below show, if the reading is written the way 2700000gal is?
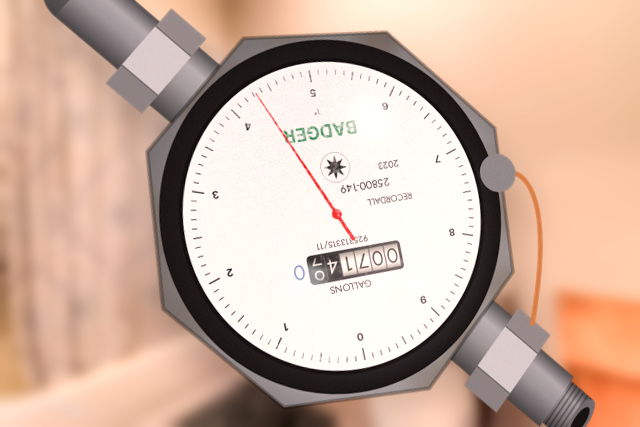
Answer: 71464.3gal
